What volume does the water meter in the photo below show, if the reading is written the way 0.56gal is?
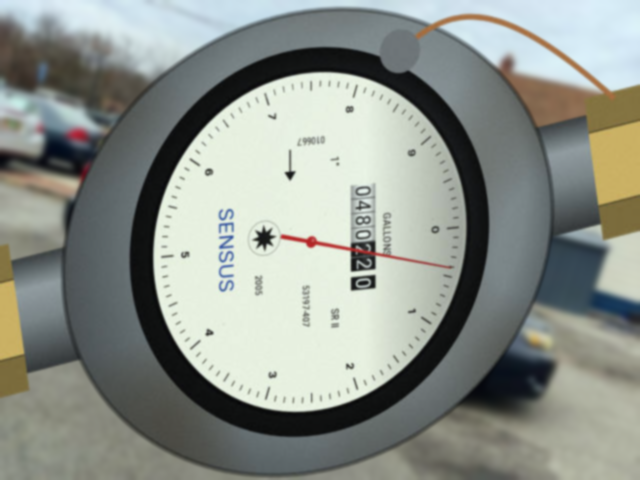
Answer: 480220.4gal
